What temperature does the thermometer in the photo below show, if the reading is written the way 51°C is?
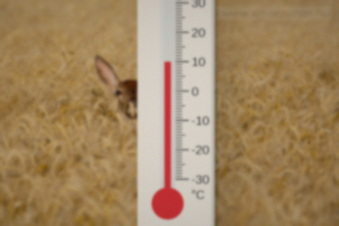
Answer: 10°C
